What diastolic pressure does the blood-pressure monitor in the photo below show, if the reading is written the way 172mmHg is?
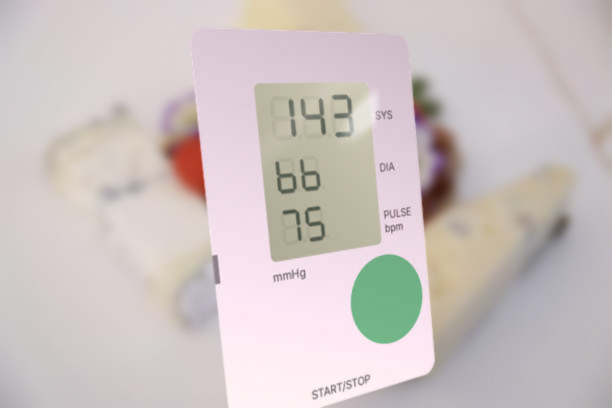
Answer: 66mmHg
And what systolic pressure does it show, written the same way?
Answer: 143mmHg
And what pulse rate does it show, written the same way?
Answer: 75bpm
